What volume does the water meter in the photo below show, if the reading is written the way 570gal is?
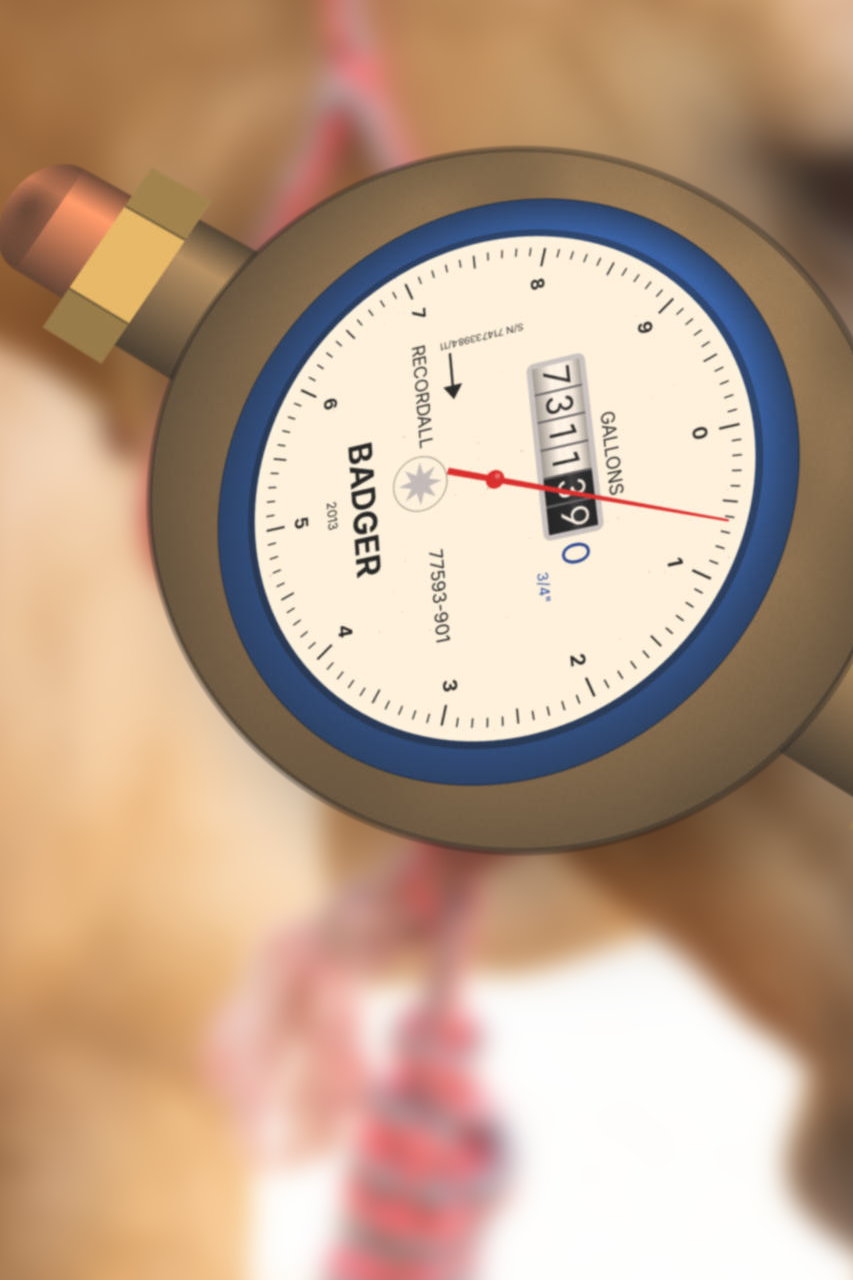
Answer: 7311390.6gal
